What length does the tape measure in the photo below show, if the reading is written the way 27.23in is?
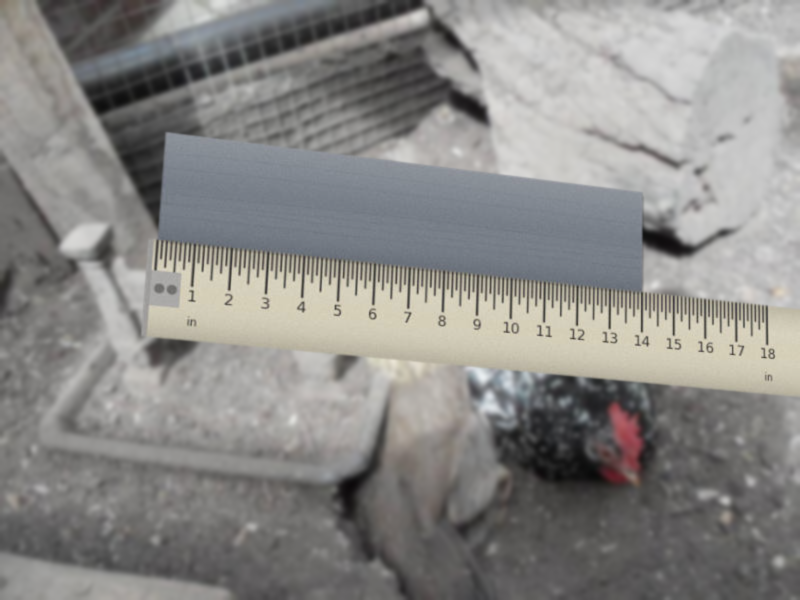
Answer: 14in
